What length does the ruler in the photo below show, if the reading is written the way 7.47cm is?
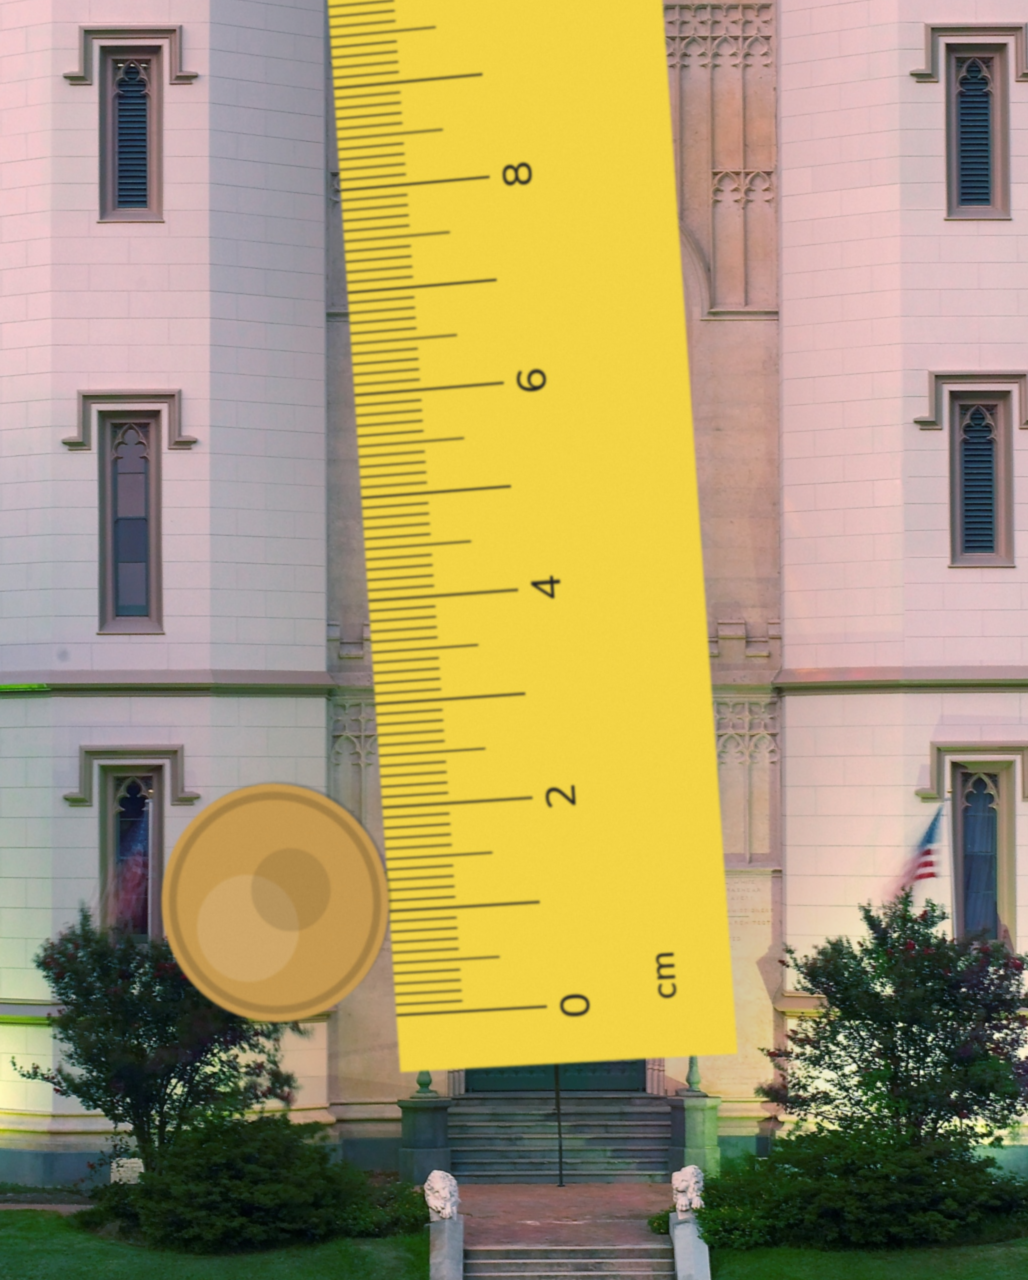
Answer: 2.3cm
